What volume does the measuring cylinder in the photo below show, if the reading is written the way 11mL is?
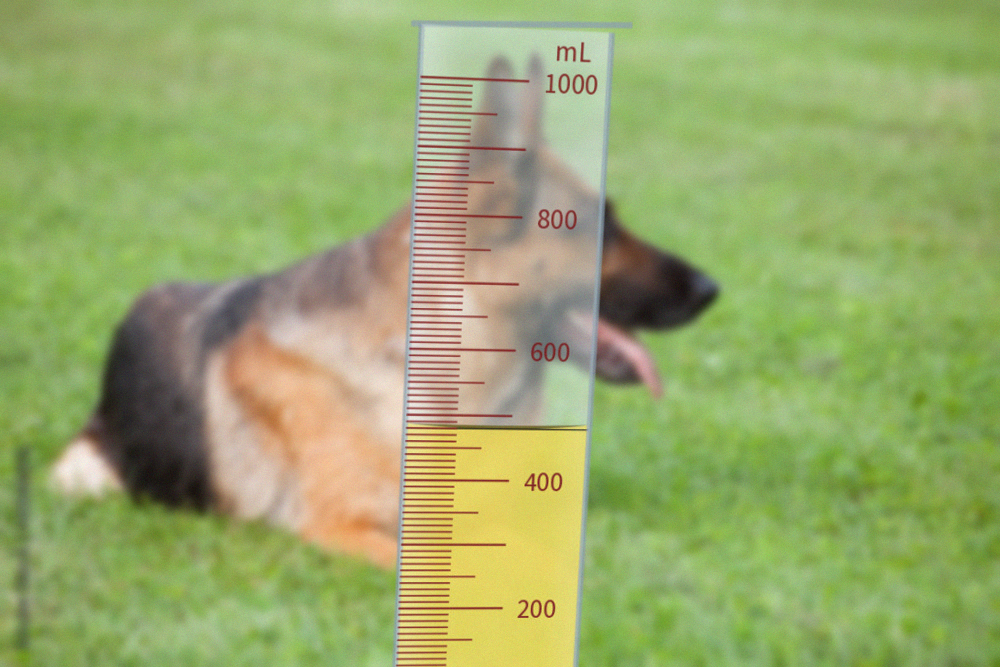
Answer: 480mL
